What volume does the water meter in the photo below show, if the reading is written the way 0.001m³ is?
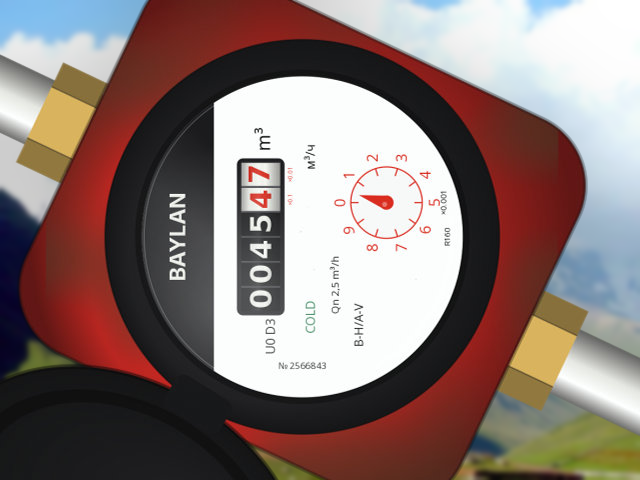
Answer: 45.470m³
